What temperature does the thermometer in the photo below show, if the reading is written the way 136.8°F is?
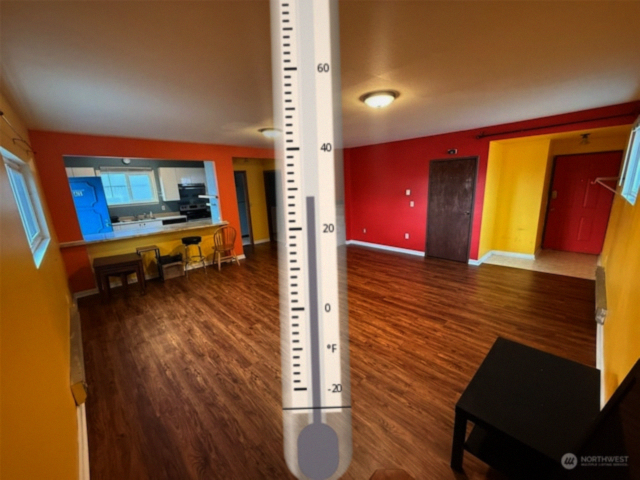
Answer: 28°F
